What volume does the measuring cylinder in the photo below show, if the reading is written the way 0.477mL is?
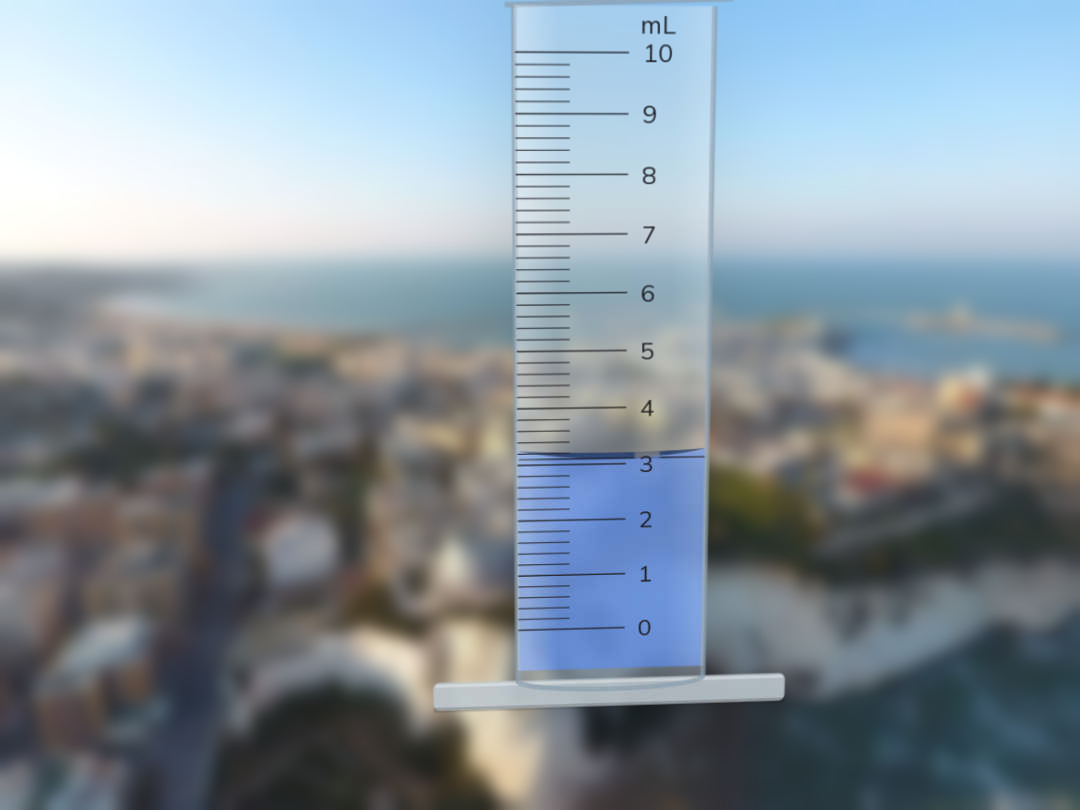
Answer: 3.1mL
